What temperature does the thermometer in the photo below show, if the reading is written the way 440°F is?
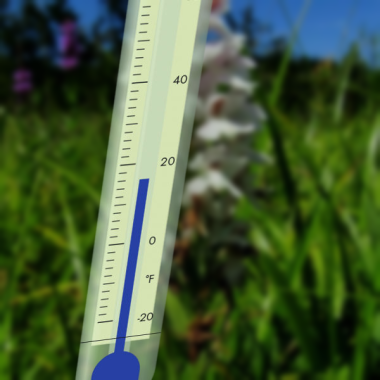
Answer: 16°F
